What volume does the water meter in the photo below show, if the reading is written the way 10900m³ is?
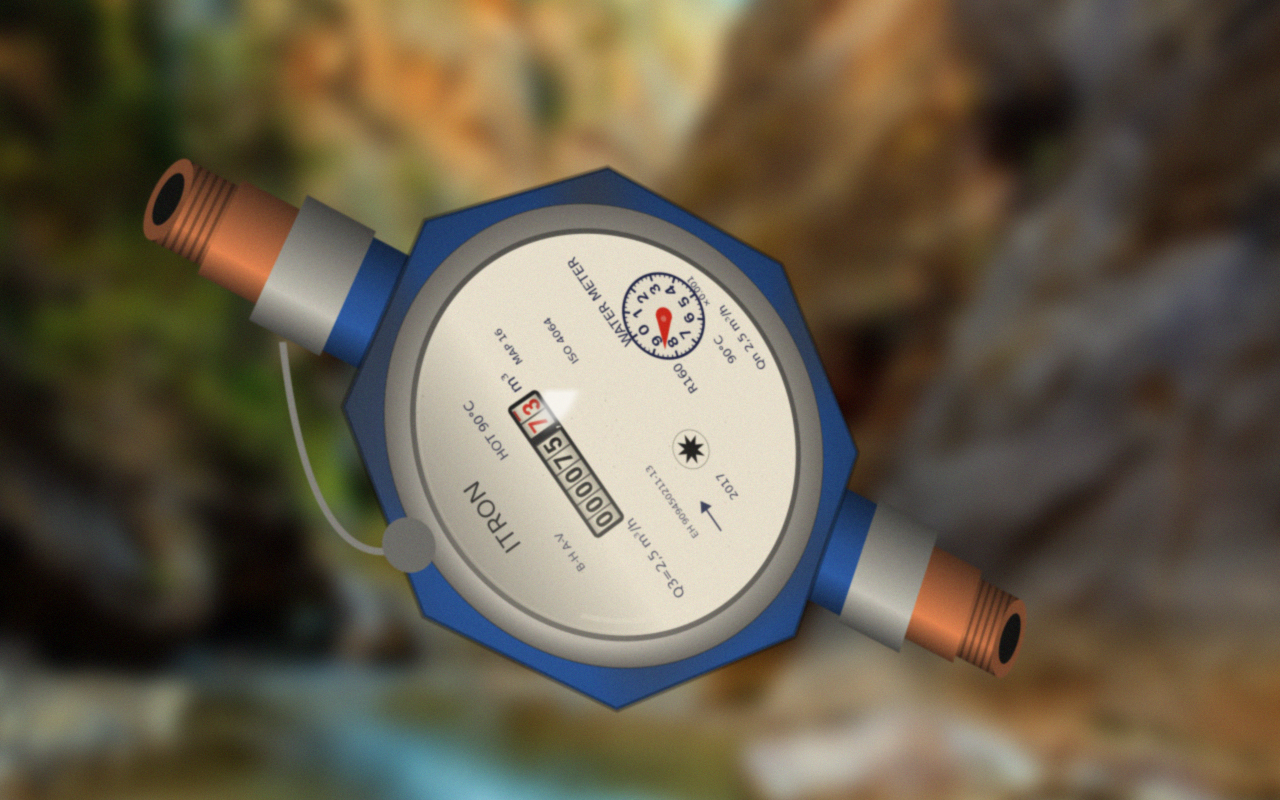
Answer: 75.728m³
